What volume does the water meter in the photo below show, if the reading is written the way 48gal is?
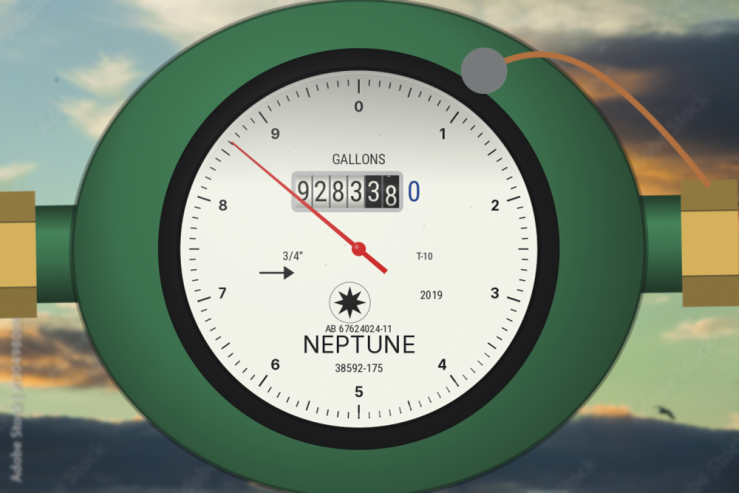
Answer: 9283378.6gal
